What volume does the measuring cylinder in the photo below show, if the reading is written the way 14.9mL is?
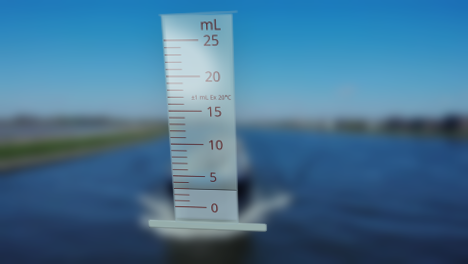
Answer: 3mL
